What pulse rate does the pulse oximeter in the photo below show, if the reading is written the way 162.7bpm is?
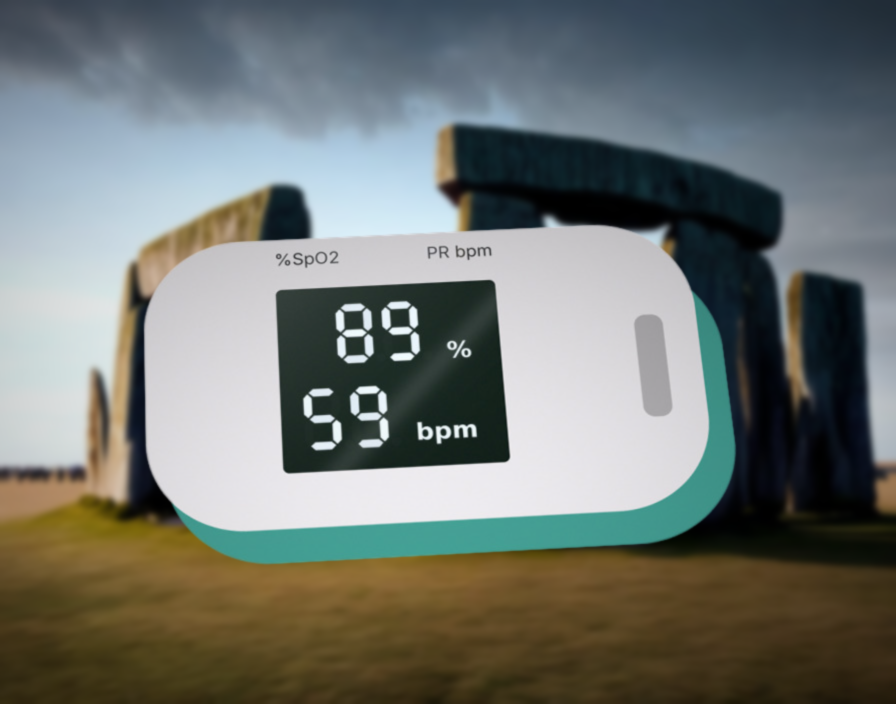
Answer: 59bpm
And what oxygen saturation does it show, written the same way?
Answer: 89%
